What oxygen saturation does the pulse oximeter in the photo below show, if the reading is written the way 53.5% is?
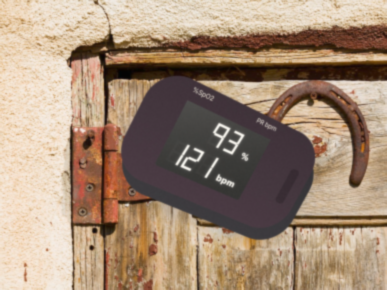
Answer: 93%
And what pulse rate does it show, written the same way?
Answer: 121bpm
